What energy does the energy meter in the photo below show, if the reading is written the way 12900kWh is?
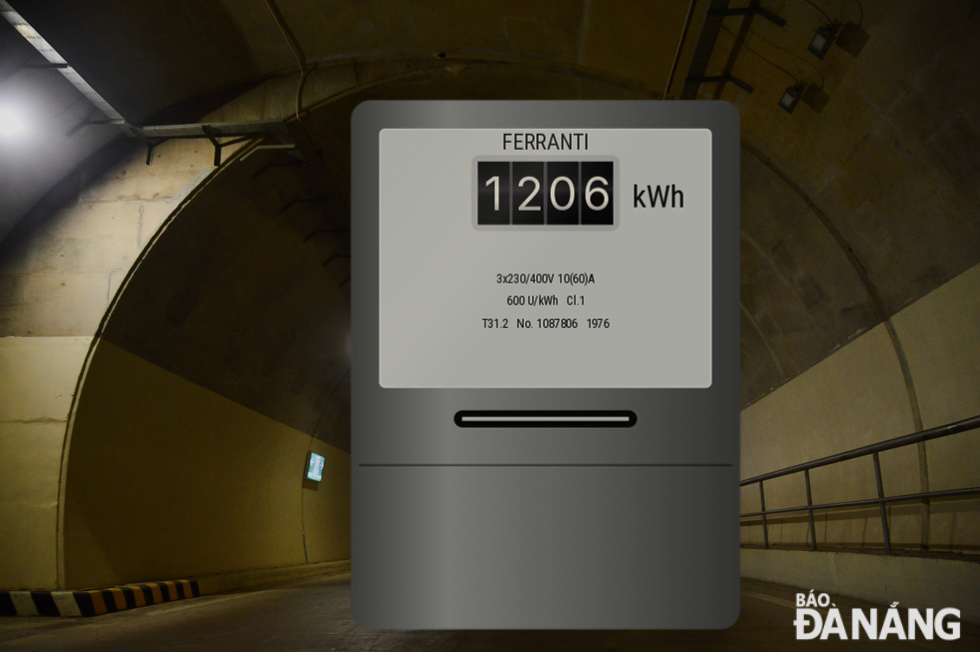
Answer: 1206kWh
